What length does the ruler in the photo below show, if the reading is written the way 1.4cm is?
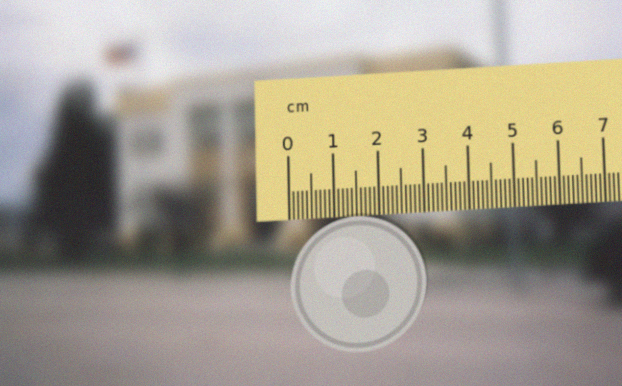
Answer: 3cm
